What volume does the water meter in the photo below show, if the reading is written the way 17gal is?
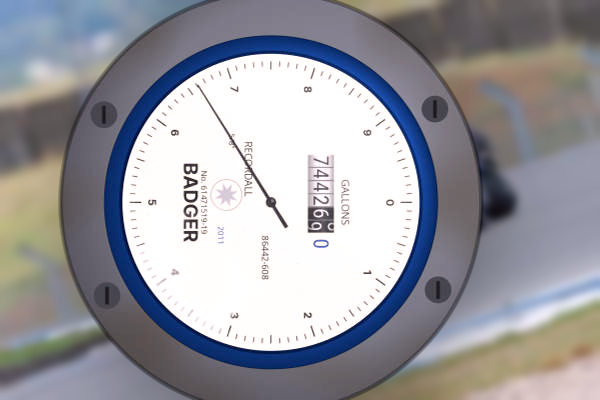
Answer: 7442686.6gal
